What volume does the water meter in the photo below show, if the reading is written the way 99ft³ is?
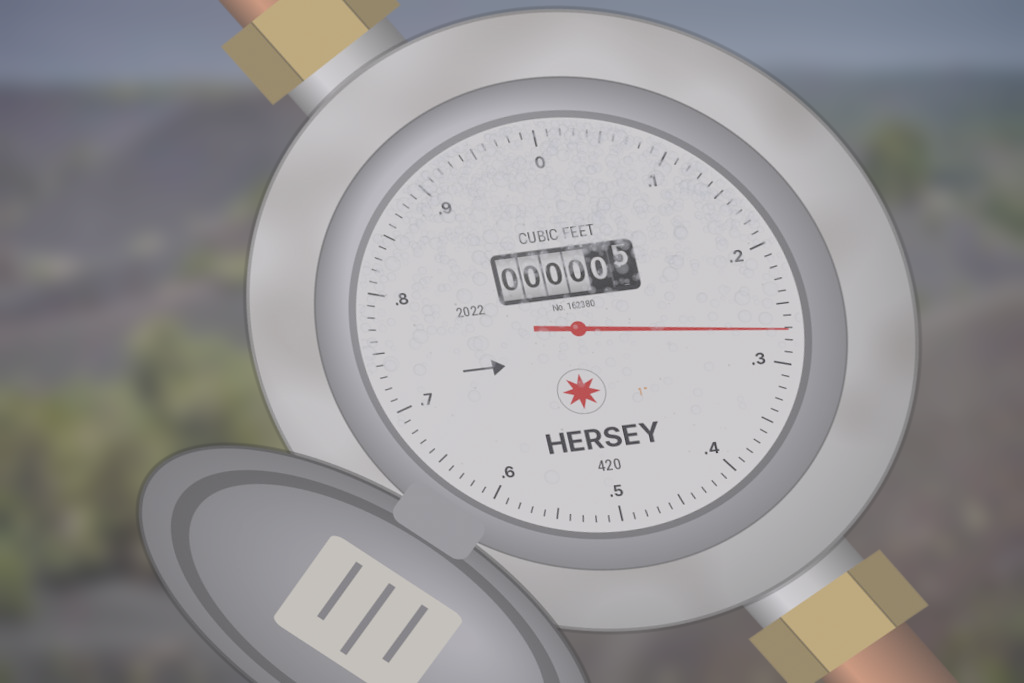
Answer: 5.27ft³
